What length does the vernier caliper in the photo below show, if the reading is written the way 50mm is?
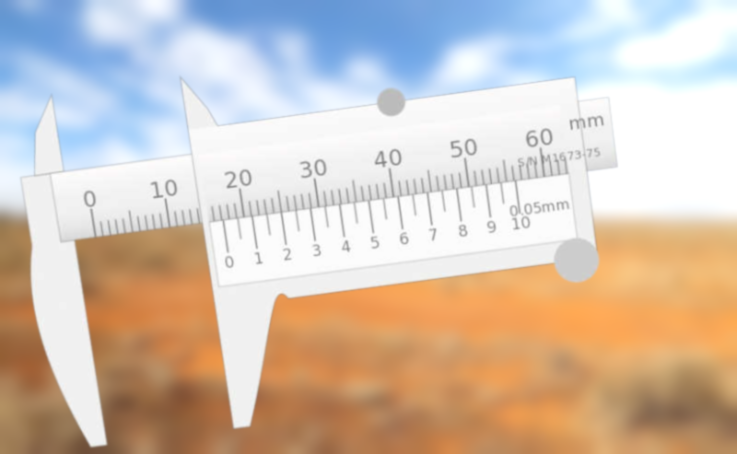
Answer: 17.2mm
